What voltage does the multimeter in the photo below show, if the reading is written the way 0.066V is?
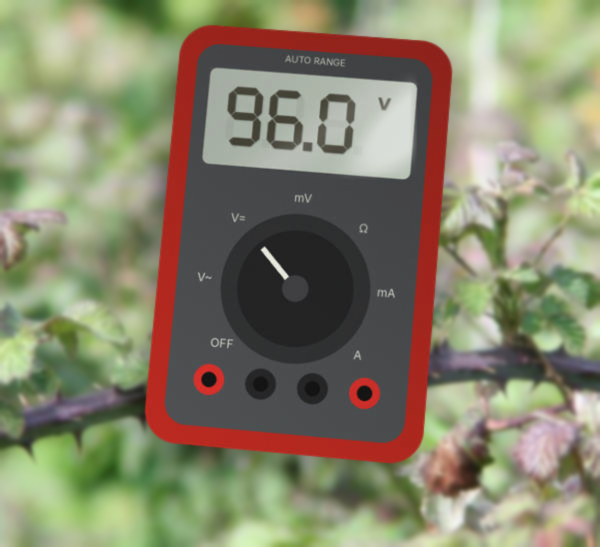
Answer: 96.0V
